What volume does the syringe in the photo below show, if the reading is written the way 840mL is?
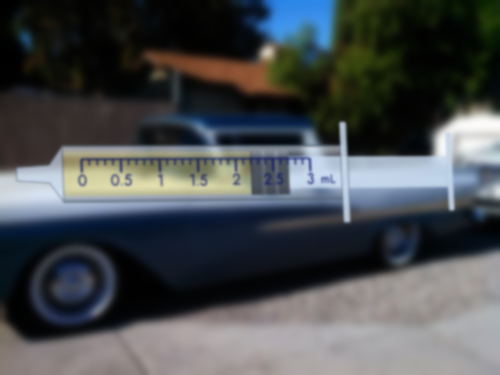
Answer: 2.2mL
